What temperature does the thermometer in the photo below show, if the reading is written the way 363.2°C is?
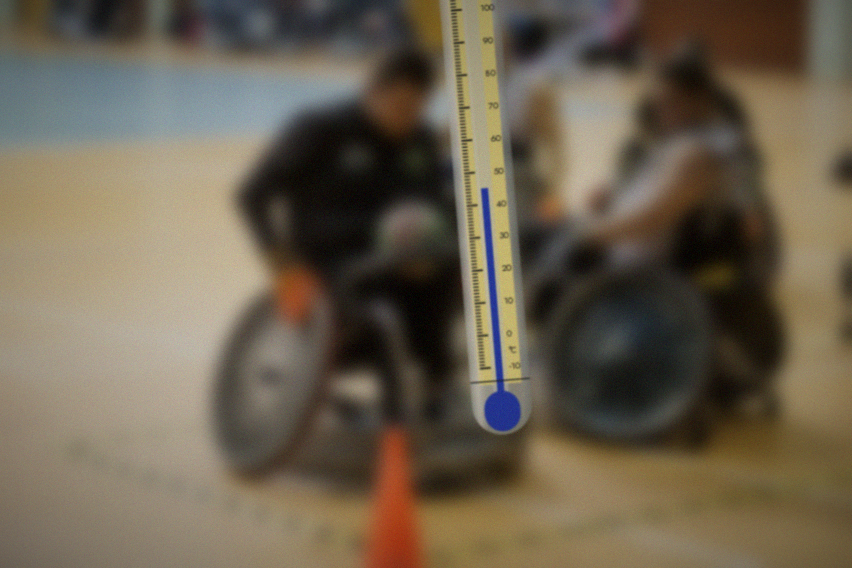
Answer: 45°C
